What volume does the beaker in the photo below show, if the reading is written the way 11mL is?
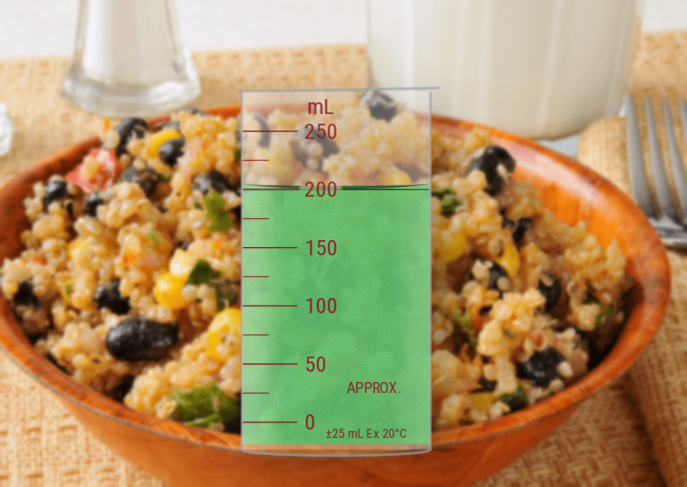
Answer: 200mL
